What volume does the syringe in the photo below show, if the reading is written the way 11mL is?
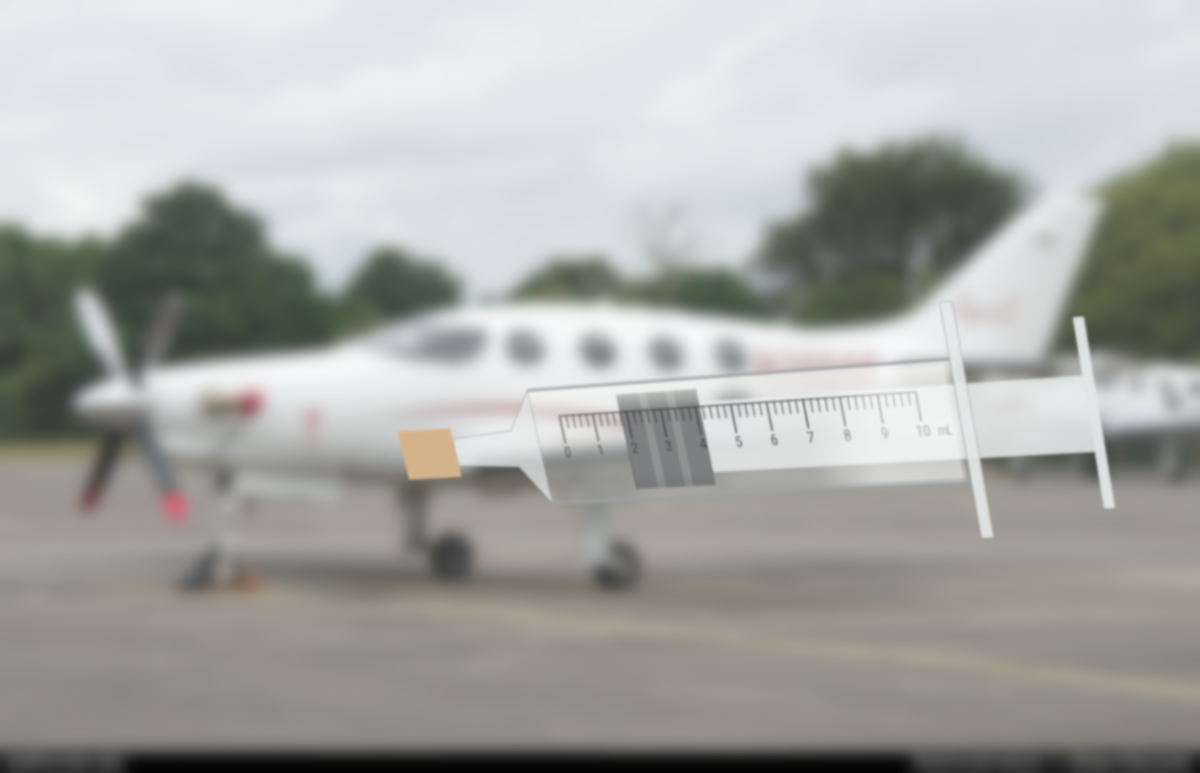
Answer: 1.8mL
